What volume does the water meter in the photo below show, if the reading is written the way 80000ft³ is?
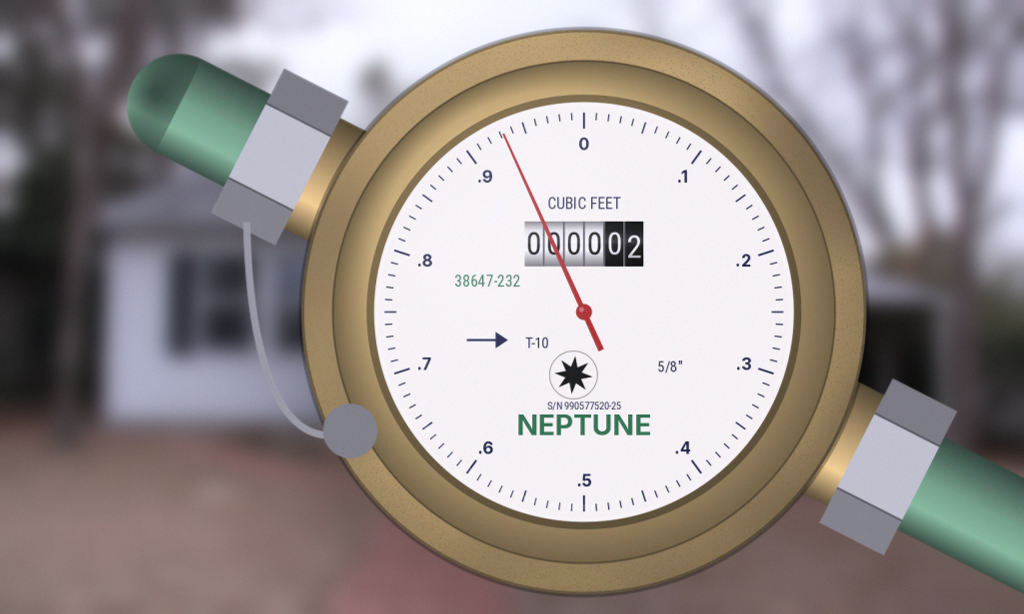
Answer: 1.93ft³
